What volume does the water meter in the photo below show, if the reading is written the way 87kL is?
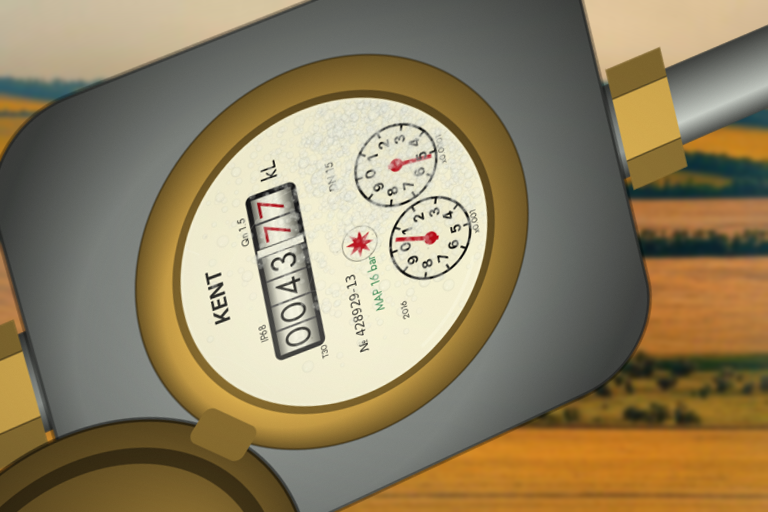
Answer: 43.7705kL
